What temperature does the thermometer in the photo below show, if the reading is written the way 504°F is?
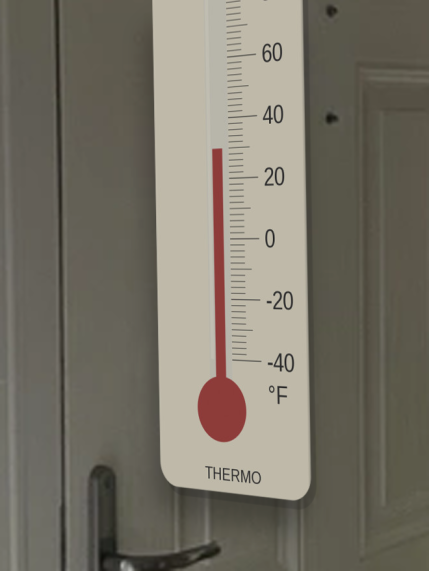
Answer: 30°F
